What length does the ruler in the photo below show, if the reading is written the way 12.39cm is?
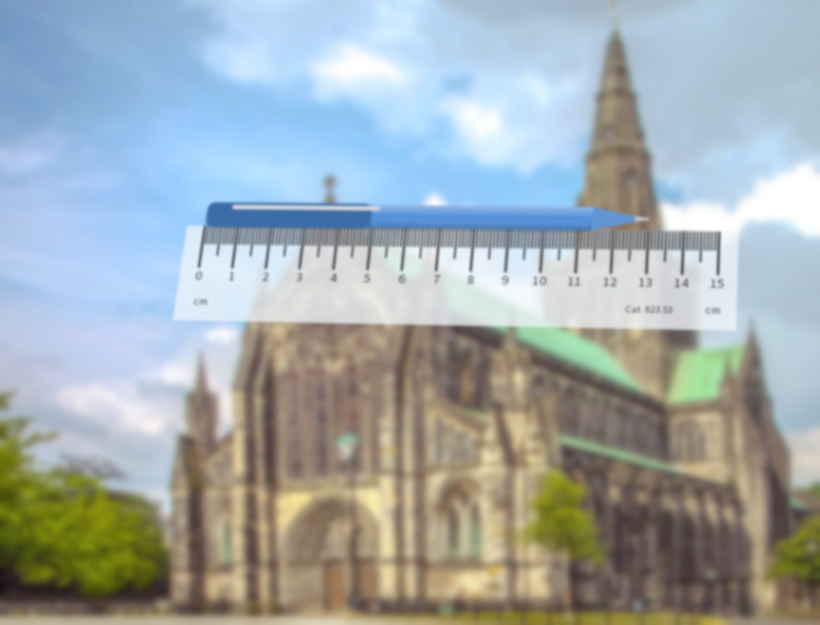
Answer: 13cm
